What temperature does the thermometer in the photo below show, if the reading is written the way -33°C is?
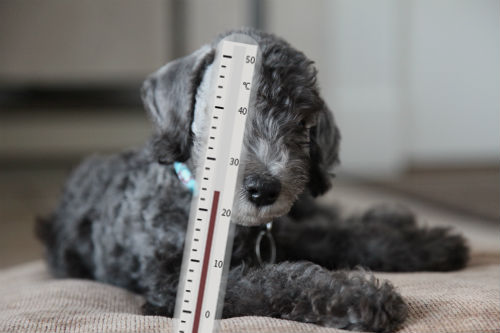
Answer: 24°C
